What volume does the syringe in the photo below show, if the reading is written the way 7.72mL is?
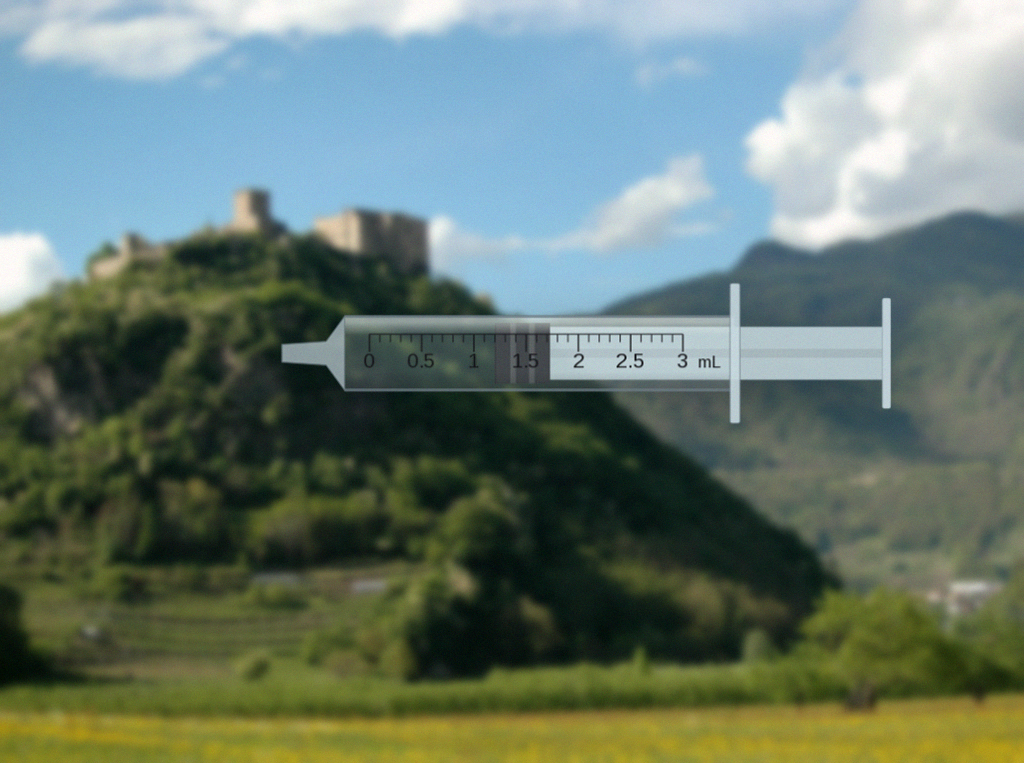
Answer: 1.2mL
